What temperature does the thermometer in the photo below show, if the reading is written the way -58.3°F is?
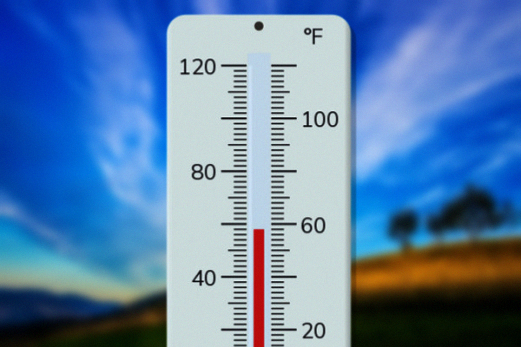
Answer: 58°F
